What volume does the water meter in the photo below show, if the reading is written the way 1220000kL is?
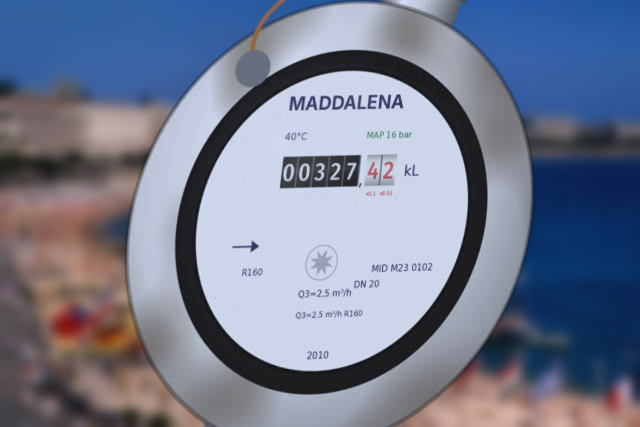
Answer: 327.42kL
